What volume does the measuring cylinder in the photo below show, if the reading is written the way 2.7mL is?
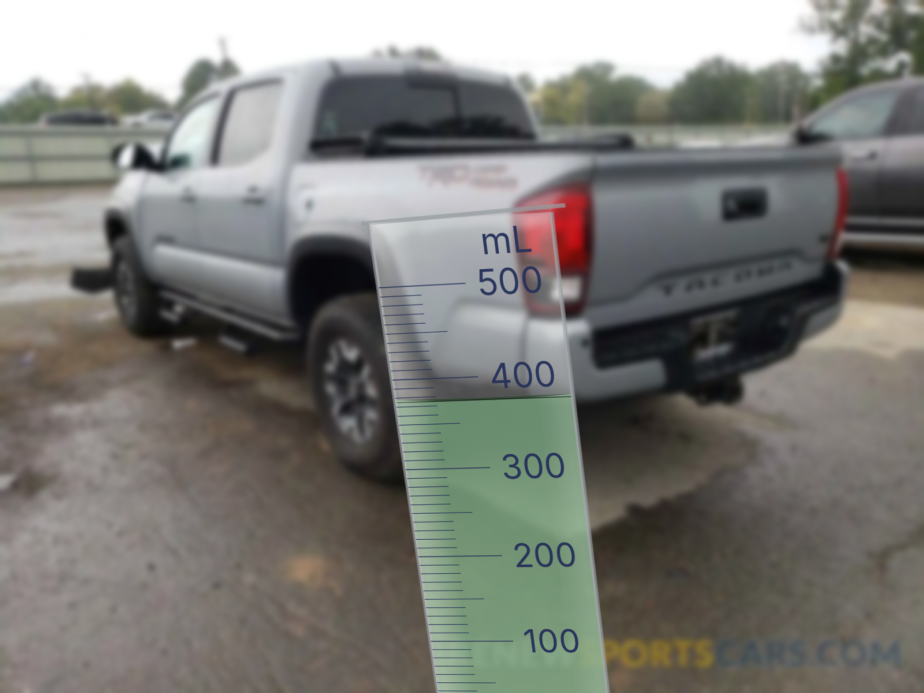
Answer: 375mL
